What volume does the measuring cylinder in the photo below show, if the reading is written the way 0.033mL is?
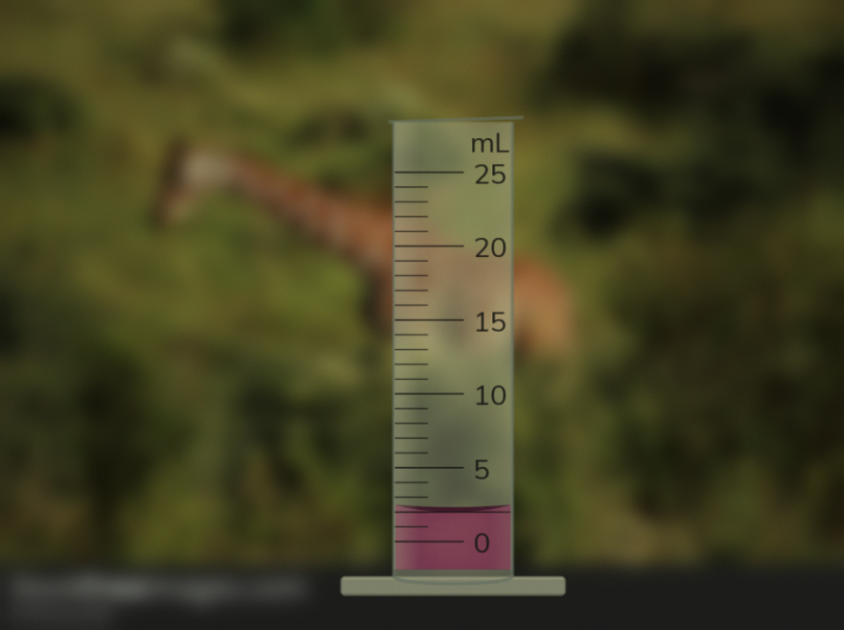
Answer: 2mL
